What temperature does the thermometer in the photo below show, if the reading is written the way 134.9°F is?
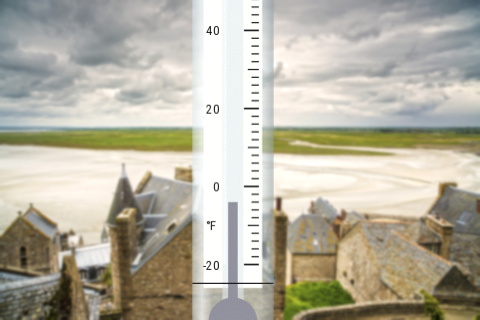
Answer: -4°F
